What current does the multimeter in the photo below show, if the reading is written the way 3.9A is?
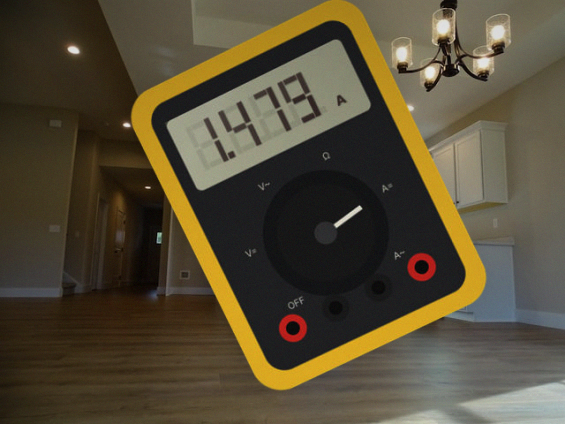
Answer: 1.479A
